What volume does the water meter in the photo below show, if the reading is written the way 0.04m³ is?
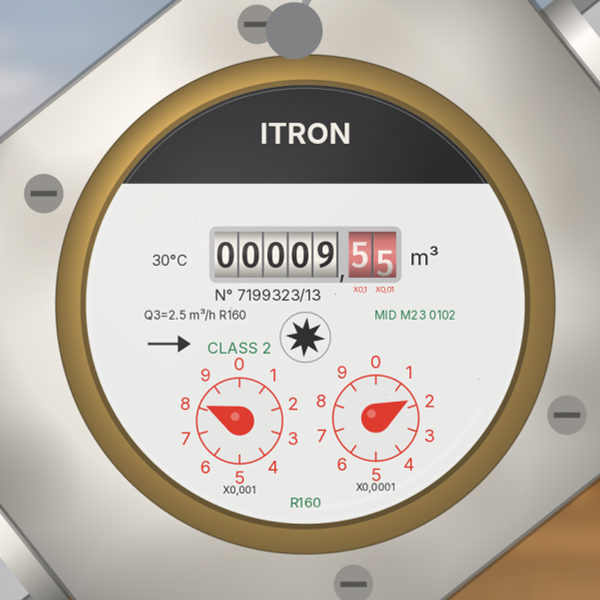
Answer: 9.5481m³
